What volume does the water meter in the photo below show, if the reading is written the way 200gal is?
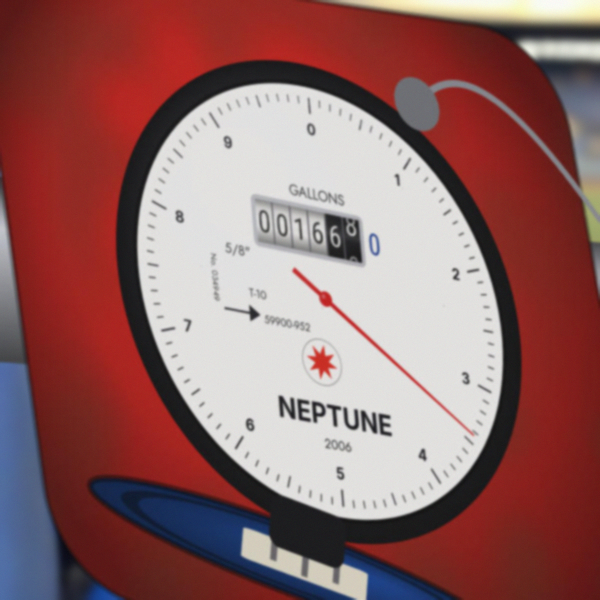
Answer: 16683.4gal
